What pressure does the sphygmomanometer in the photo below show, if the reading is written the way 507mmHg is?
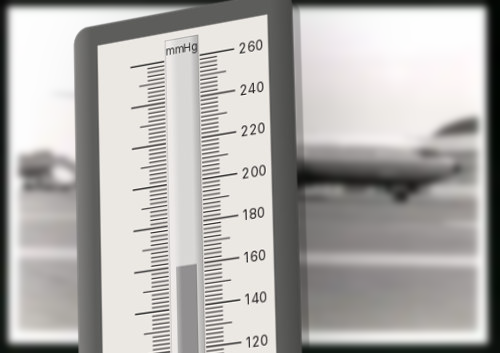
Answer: 160mmHg
